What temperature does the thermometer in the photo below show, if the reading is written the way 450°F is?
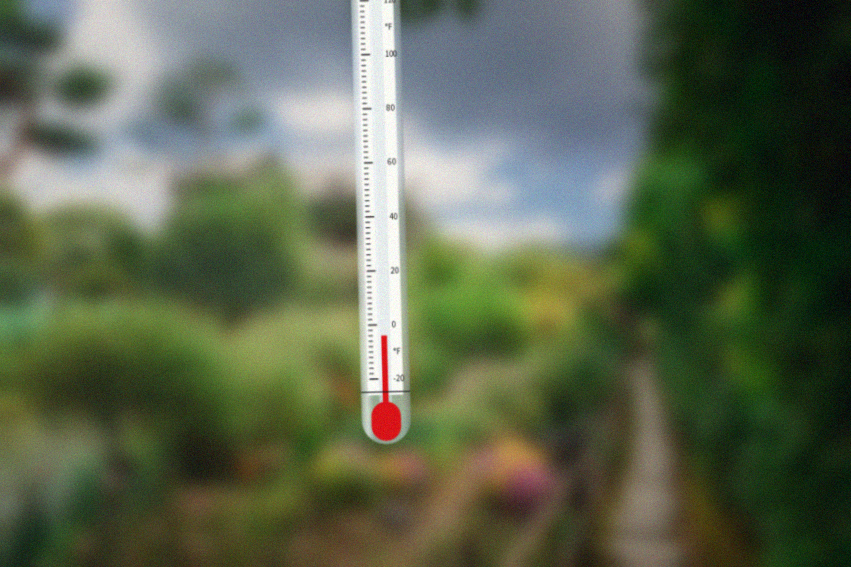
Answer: -4°F
